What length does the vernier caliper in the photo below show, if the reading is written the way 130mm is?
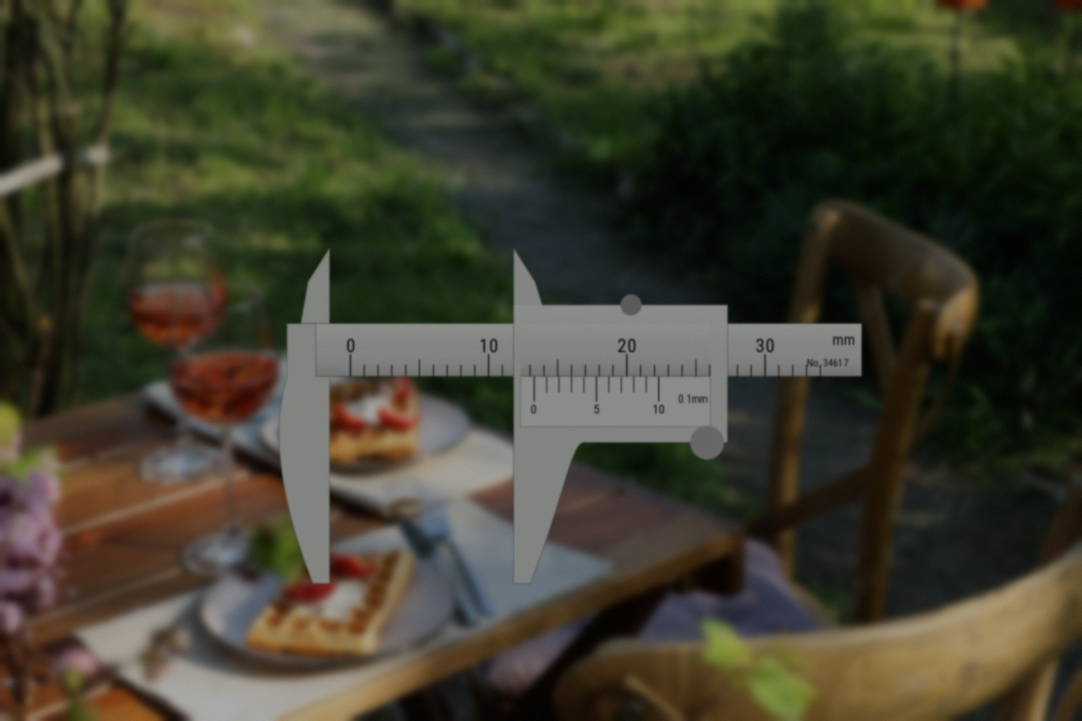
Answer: 13.3mm
